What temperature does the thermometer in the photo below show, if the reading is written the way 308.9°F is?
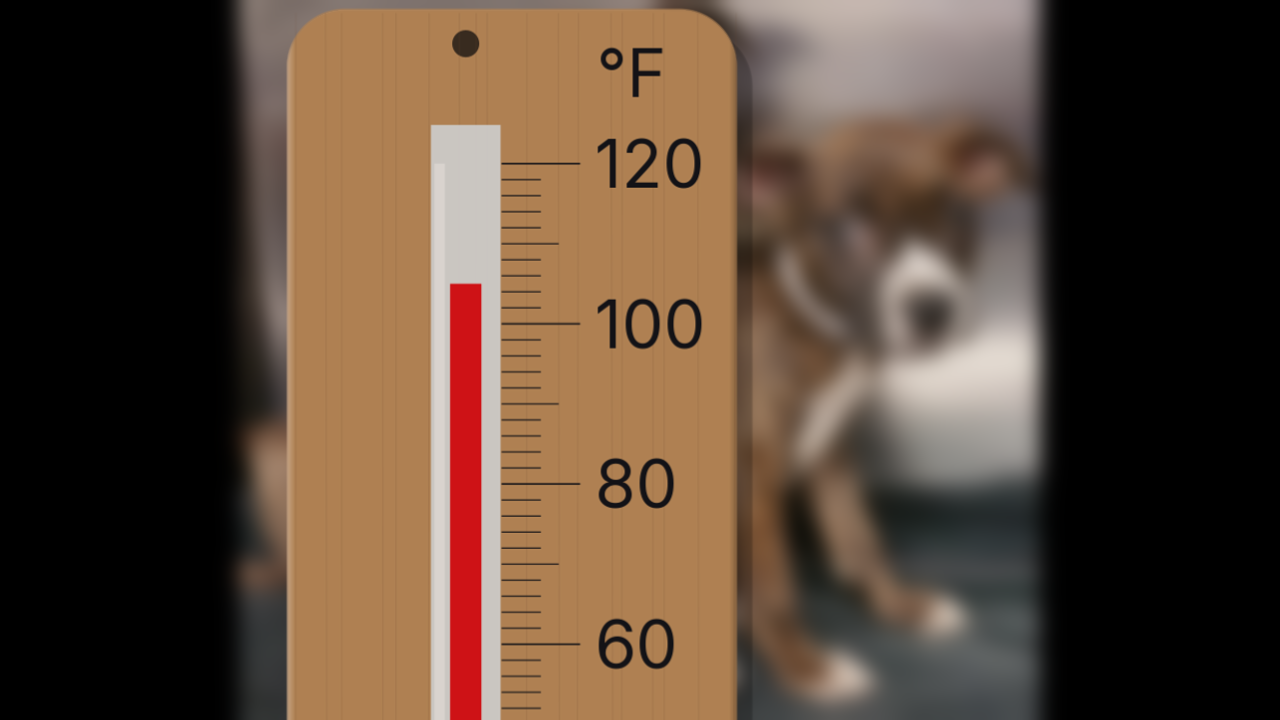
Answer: 105°F
